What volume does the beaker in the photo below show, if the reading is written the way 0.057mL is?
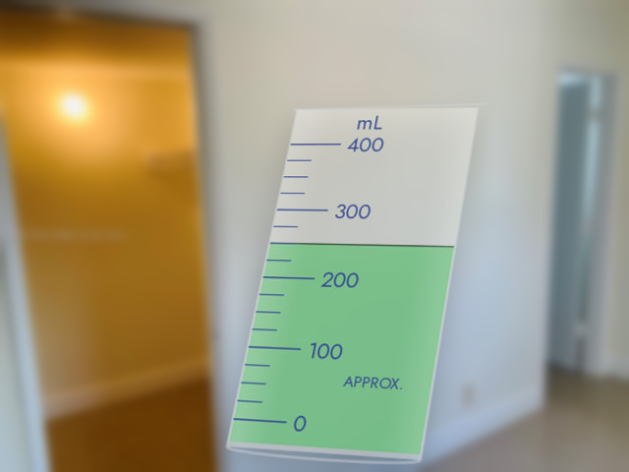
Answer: 250mL
